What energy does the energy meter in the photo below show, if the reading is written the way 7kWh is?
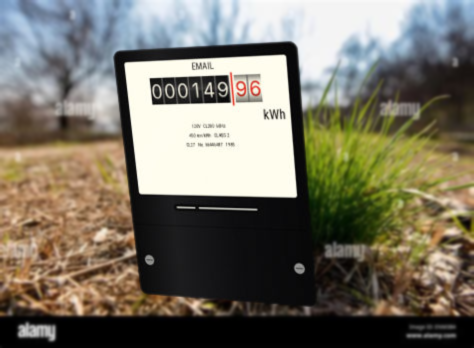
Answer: 149.96kWh
